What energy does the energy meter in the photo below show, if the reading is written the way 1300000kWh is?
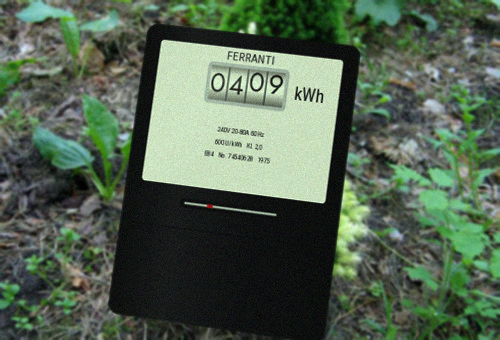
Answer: 409kWh
